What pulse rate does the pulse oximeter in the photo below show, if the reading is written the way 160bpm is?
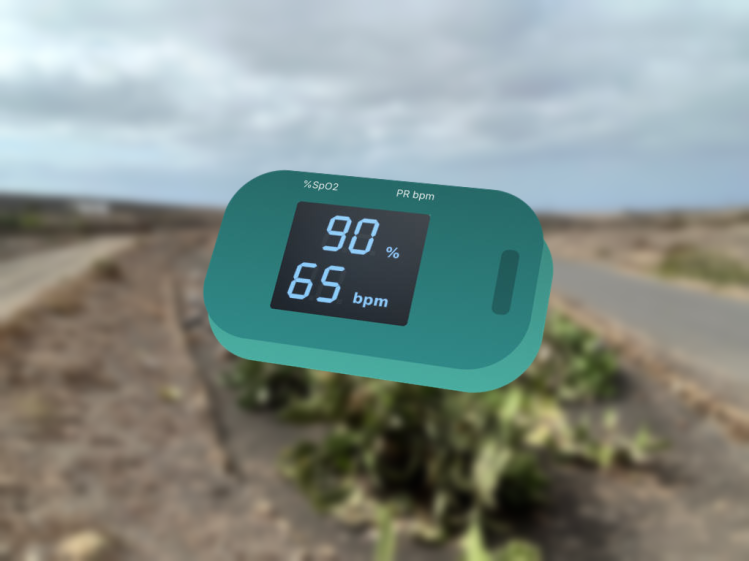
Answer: 65bpm
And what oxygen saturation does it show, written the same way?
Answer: 90%
